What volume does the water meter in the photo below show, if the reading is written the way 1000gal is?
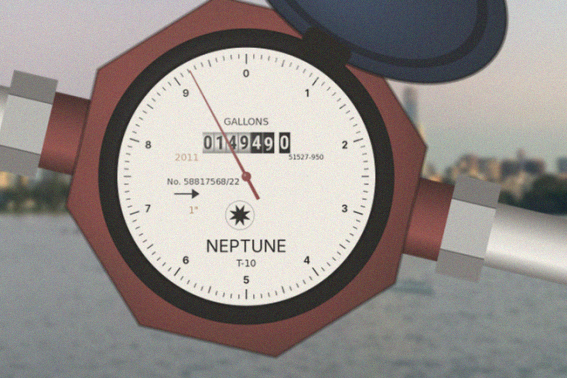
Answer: 149489.2gal
